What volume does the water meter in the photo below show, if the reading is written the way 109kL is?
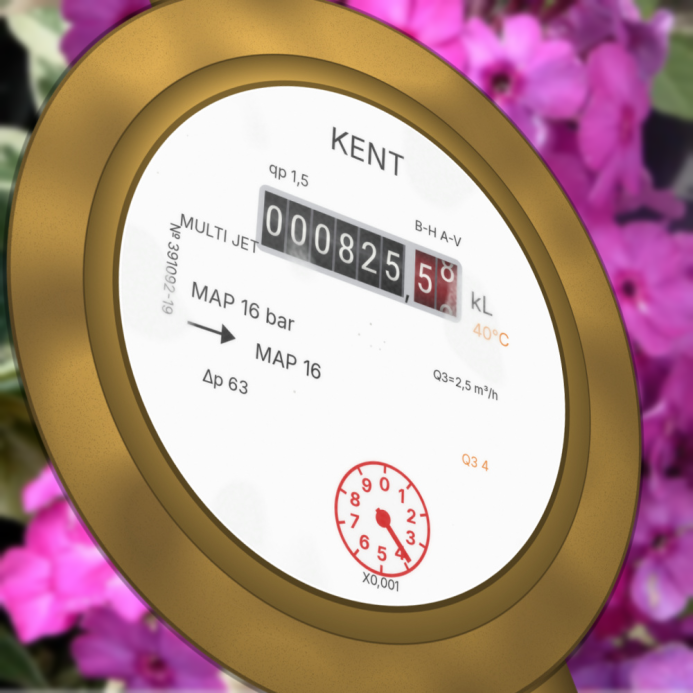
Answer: 825.583kL
